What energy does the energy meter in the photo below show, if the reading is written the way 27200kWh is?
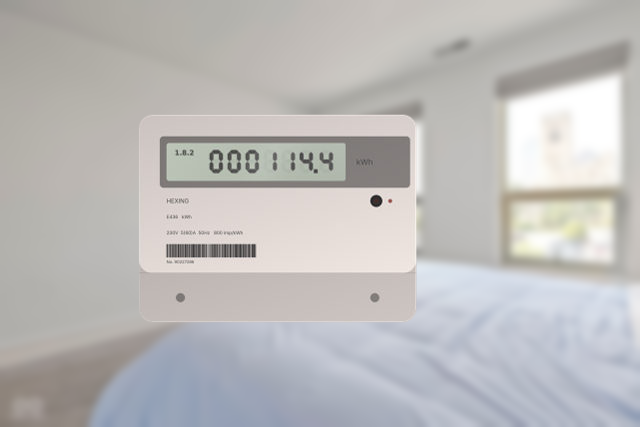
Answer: 114.4kWh
